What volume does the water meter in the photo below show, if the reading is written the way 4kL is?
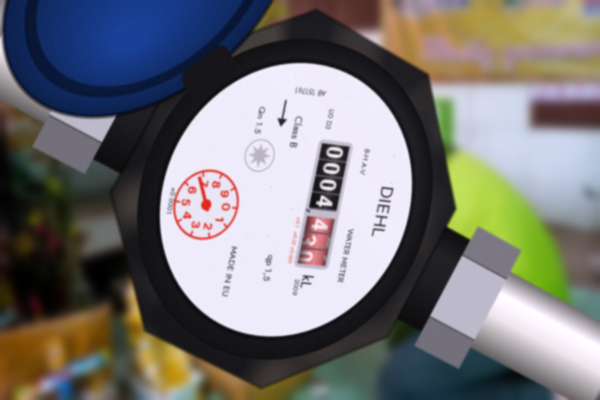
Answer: 4.4296kL
